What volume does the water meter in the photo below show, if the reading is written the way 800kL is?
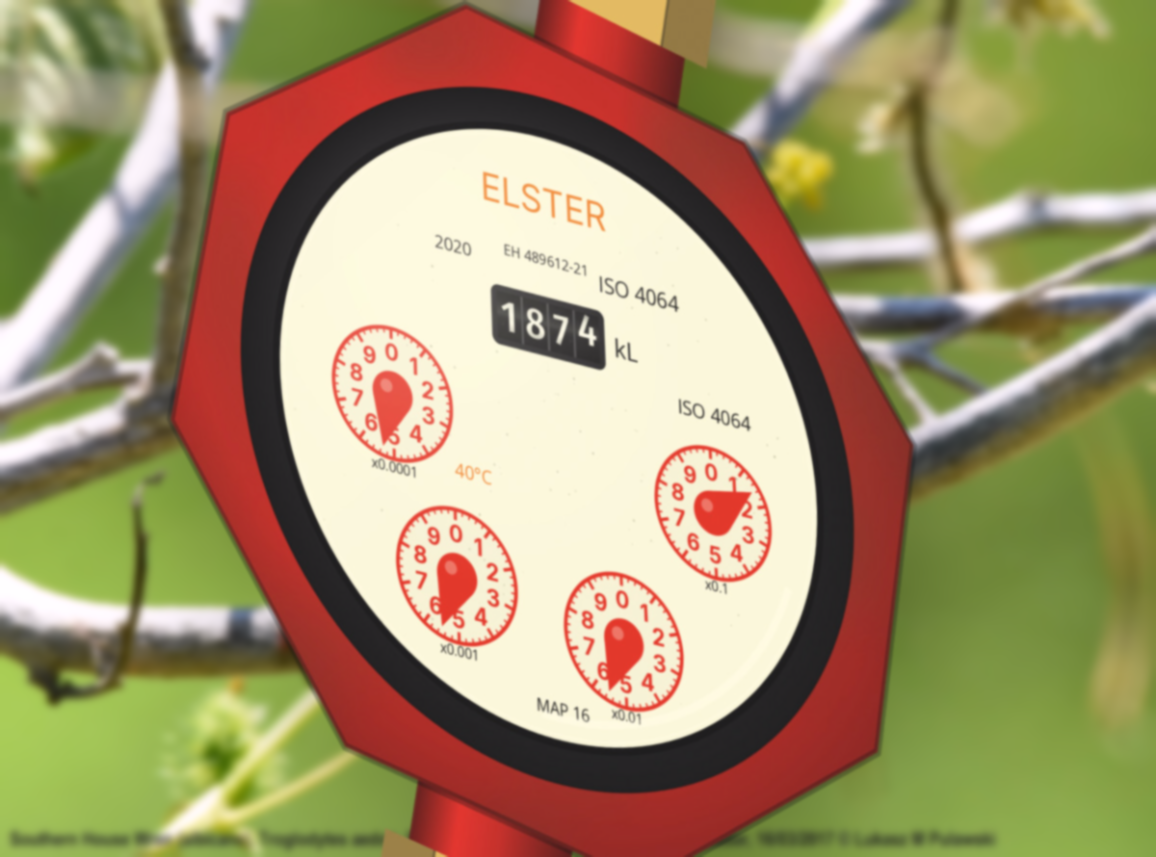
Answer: 1874.1555kL
